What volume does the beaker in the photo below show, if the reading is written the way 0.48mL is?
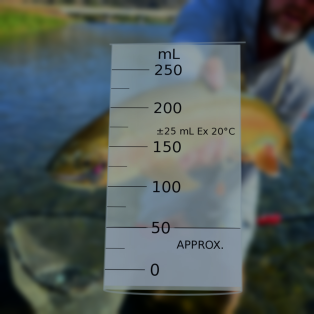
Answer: 50mL
